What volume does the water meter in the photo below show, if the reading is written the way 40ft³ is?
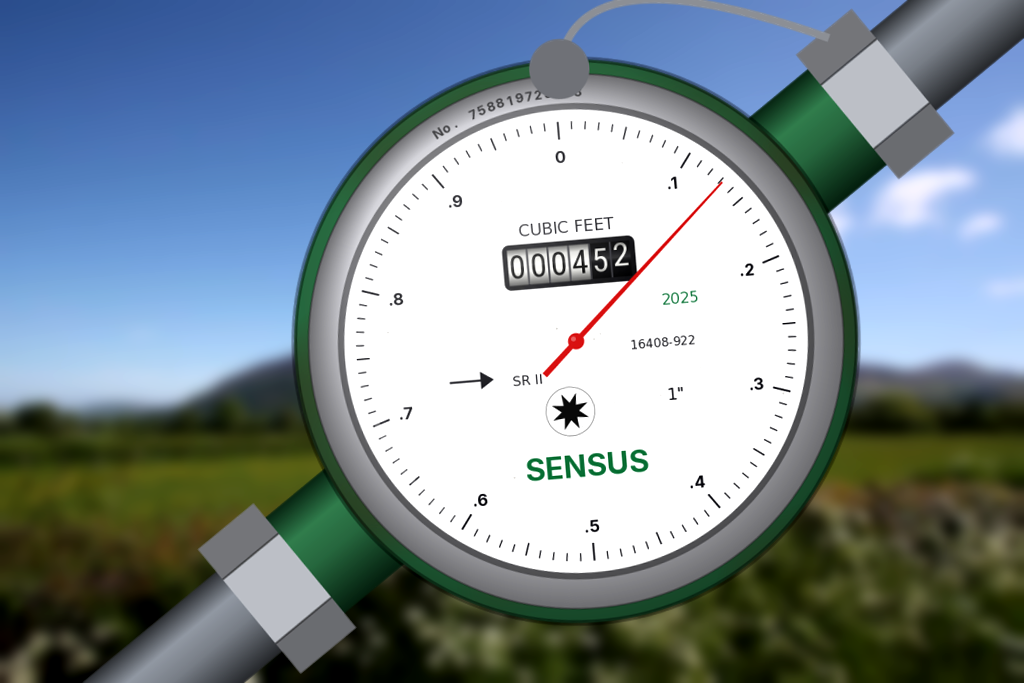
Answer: 452.13ft³
